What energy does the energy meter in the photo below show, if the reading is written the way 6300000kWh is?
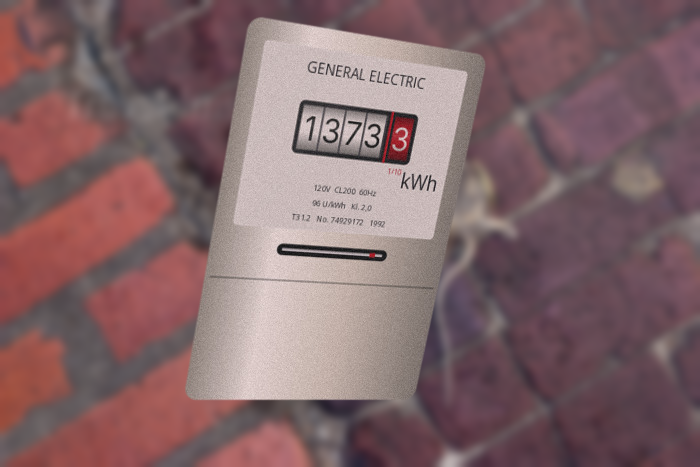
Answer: 1373.3kWh
